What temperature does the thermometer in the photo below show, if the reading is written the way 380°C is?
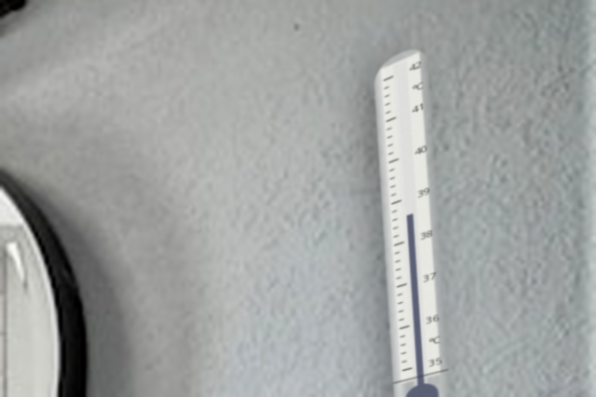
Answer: 38.6°C
